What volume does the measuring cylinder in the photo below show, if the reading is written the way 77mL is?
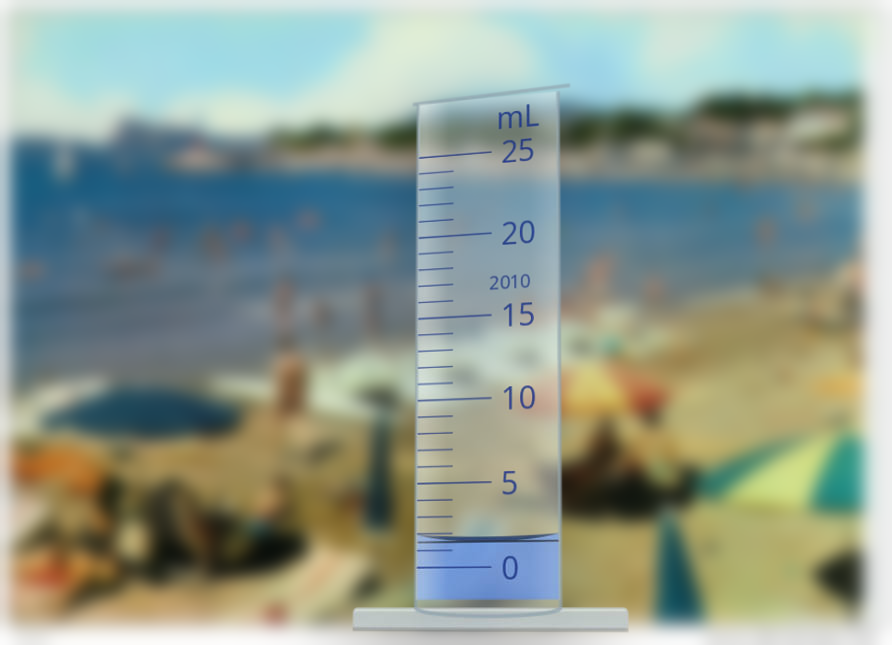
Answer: 1.5mL
